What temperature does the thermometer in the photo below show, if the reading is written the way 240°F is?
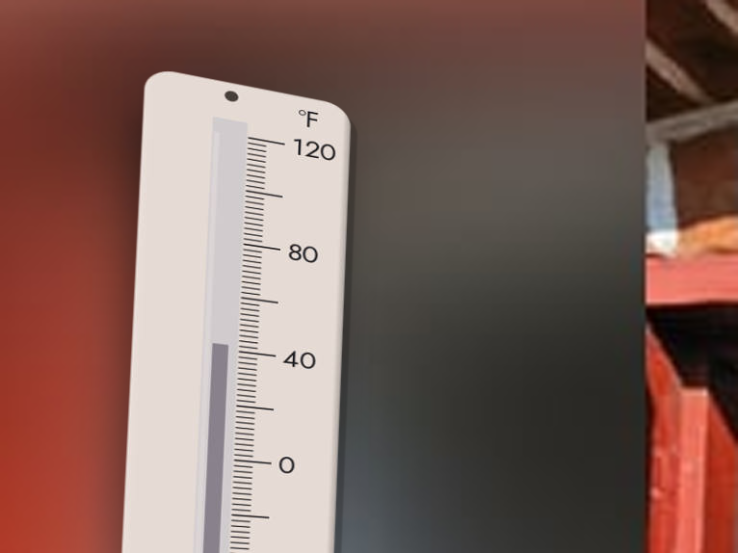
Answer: 42°F
